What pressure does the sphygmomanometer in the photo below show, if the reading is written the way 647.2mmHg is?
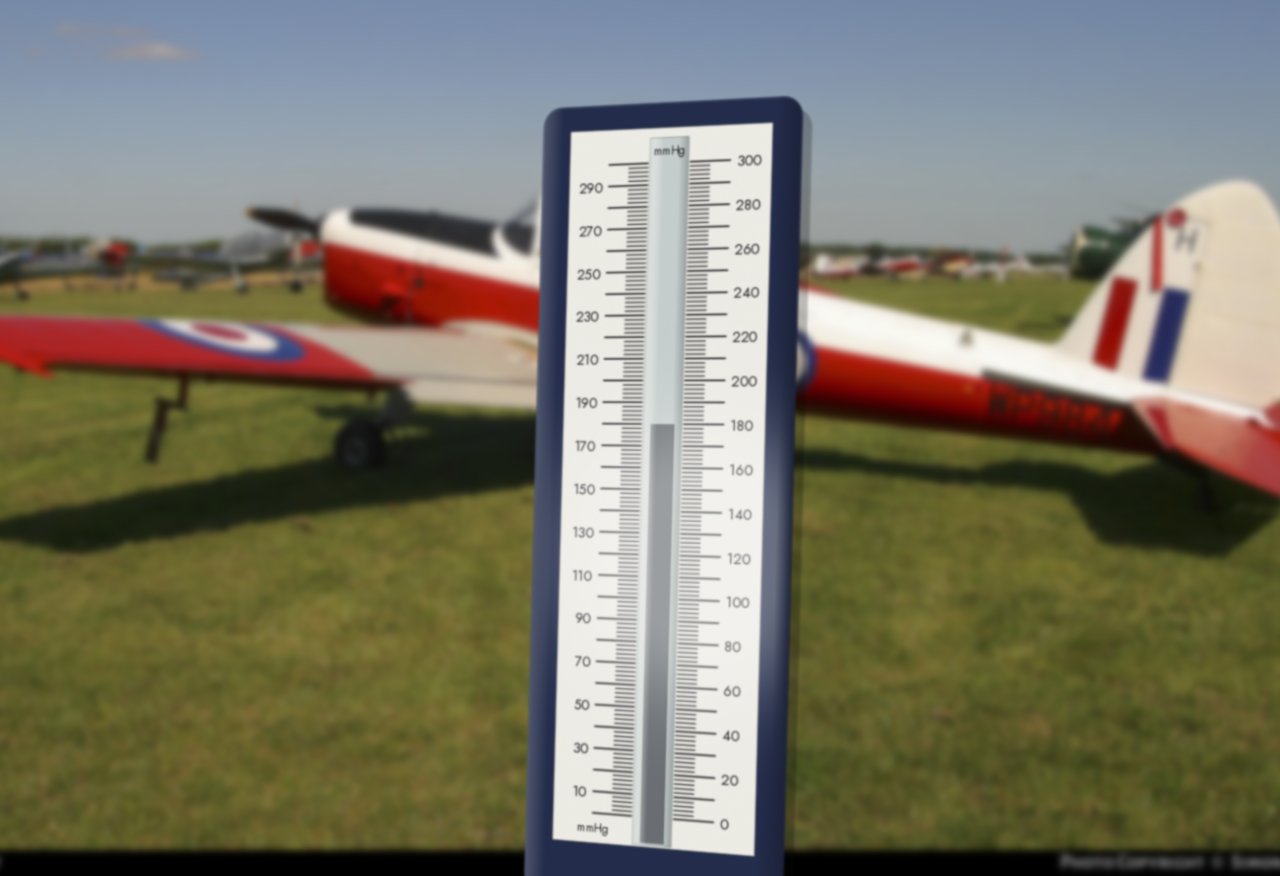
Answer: 180mmHg
